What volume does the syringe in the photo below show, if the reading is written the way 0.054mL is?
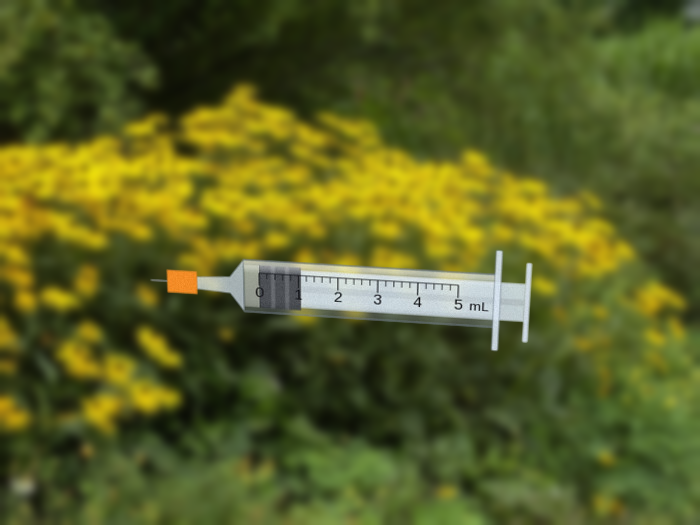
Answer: 0mL
